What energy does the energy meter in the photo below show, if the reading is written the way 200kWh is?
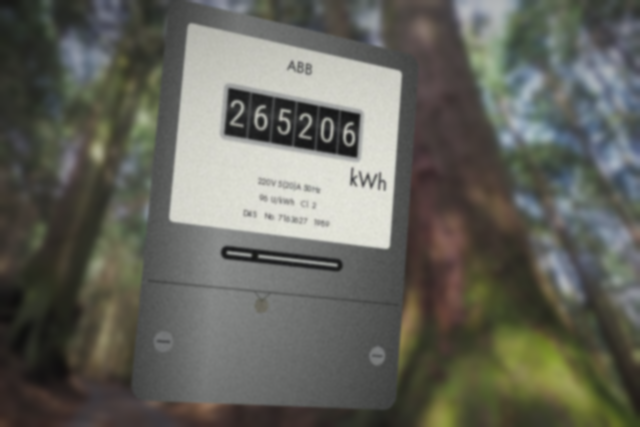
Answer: 265206kWh
